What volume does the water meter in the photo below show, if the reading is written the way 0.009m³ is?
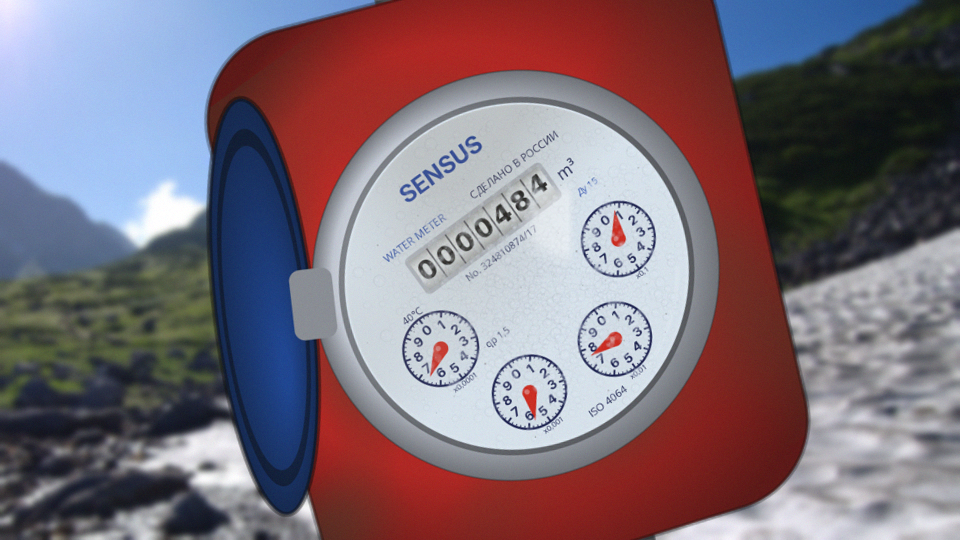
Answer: 484.0756m³
